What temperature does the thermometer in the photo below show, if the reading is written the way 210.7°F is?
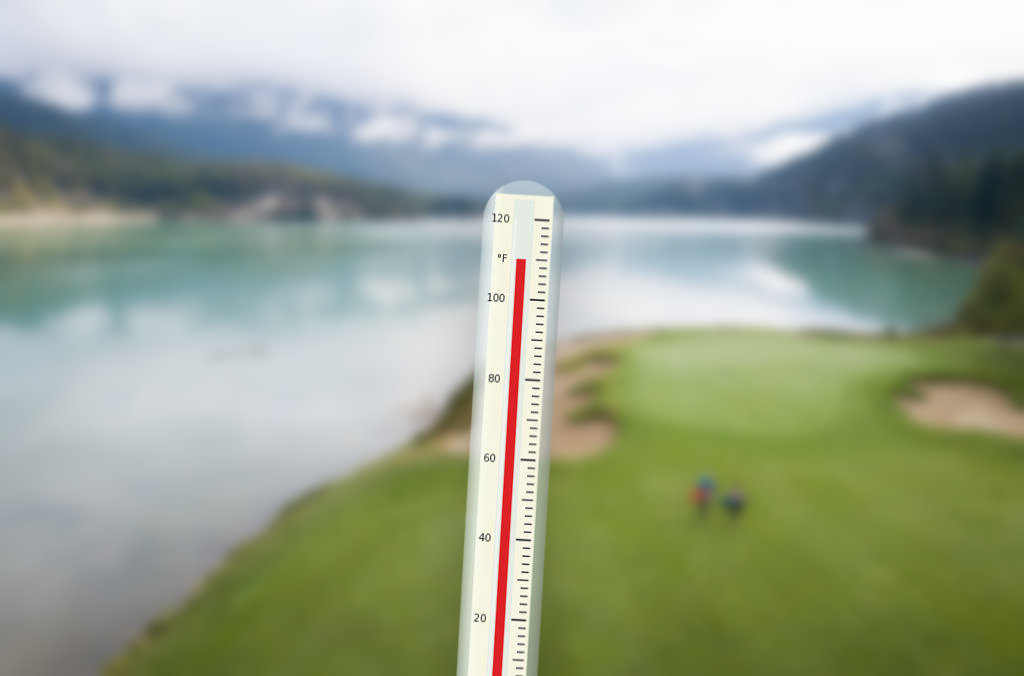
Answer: 110°F
